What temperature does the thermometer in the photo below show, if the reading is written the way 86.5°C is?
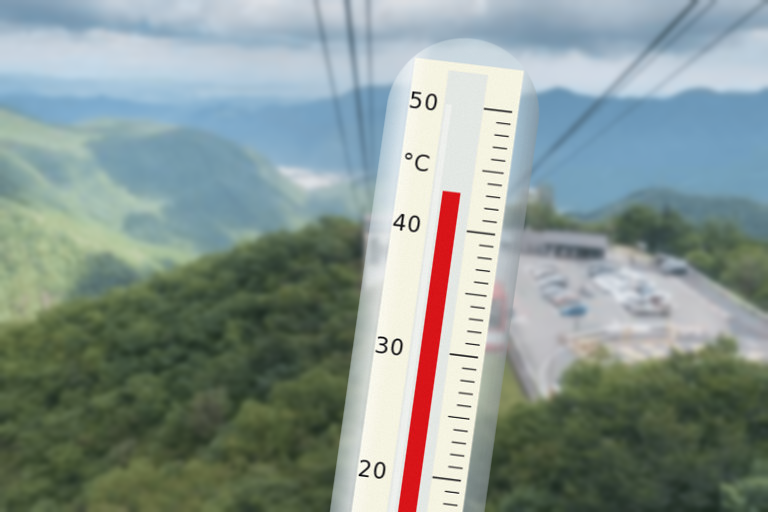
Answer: 43°C
